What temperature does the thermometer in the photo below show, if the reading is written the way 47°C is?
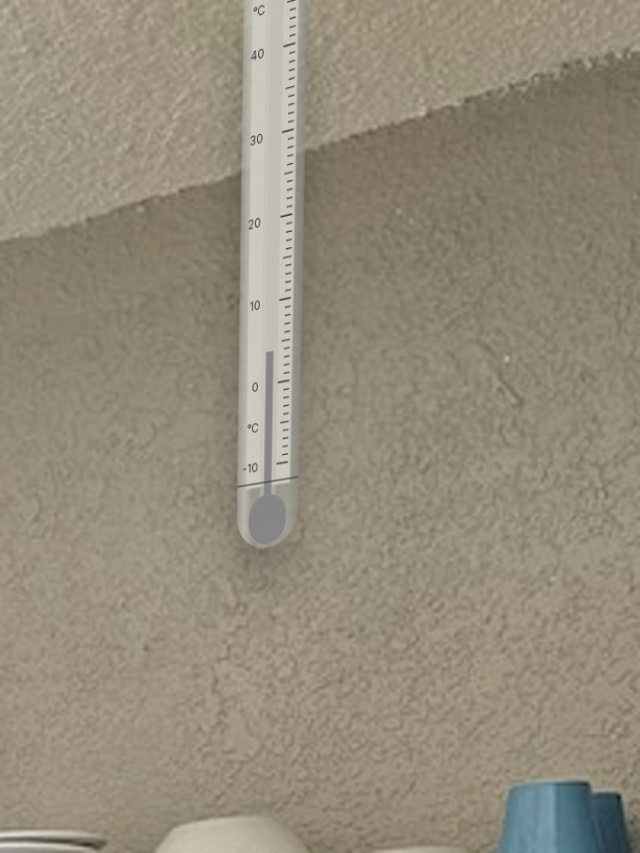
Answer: 4°C
